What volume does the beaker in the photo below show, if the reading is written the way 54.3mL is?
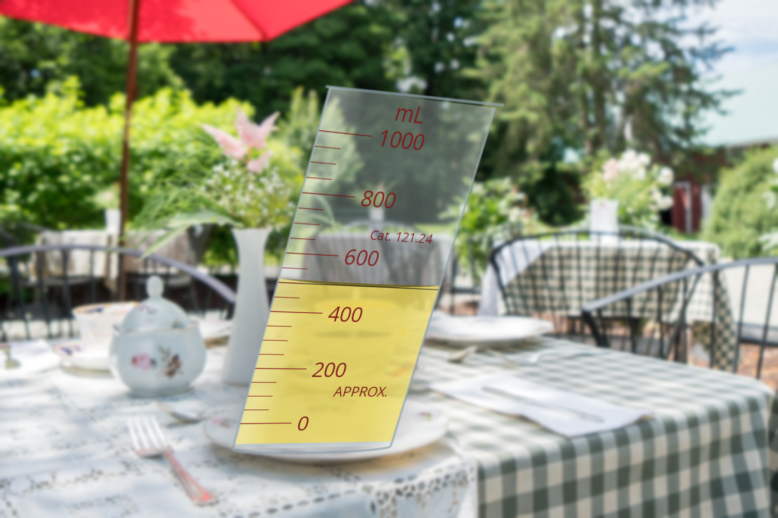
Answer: 500mL
